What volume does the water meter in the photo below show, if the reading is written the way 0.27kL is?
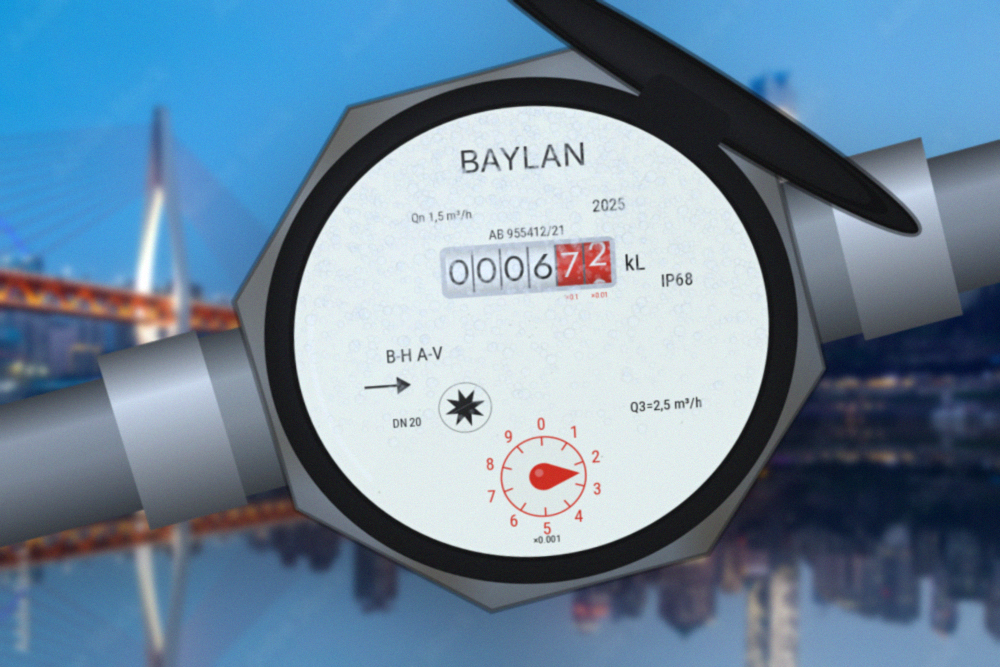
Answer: 6.722kL
